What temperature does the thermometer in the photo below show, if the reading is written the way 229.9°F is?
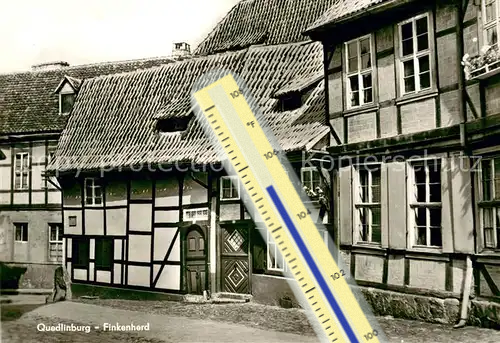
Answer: 105.2°F
